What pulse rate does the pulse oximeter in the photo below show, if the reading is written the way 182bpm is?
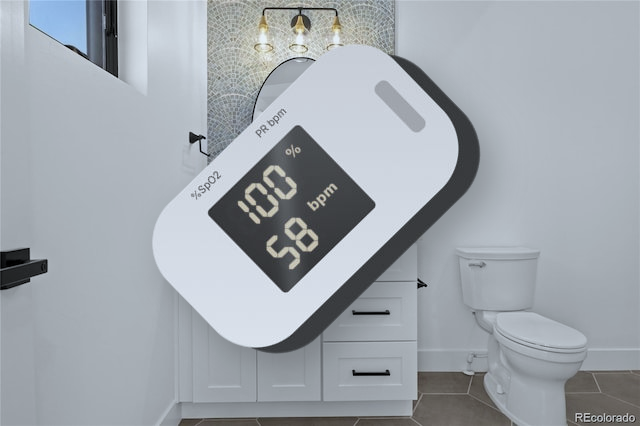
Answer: 58bpm
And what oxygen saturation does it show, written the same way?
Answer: 100%
